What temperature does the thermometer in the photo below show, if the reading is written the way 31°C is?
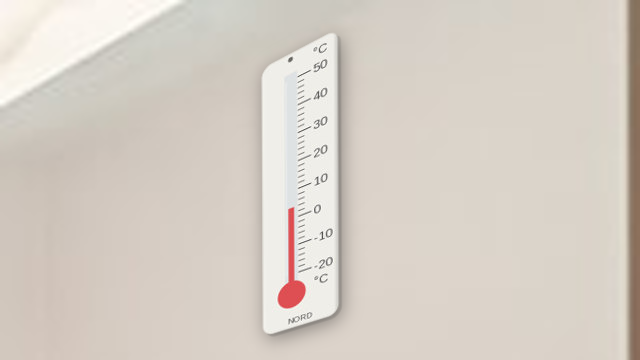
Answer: 4°C
